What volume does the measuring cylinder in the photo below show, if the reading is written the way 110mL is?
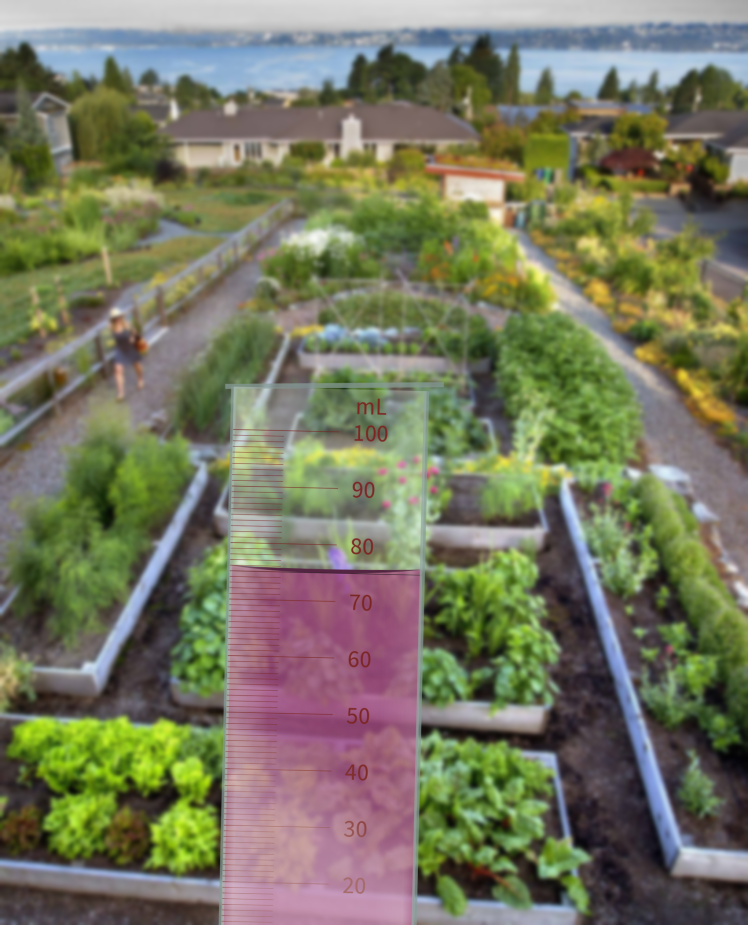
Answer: 75mL
